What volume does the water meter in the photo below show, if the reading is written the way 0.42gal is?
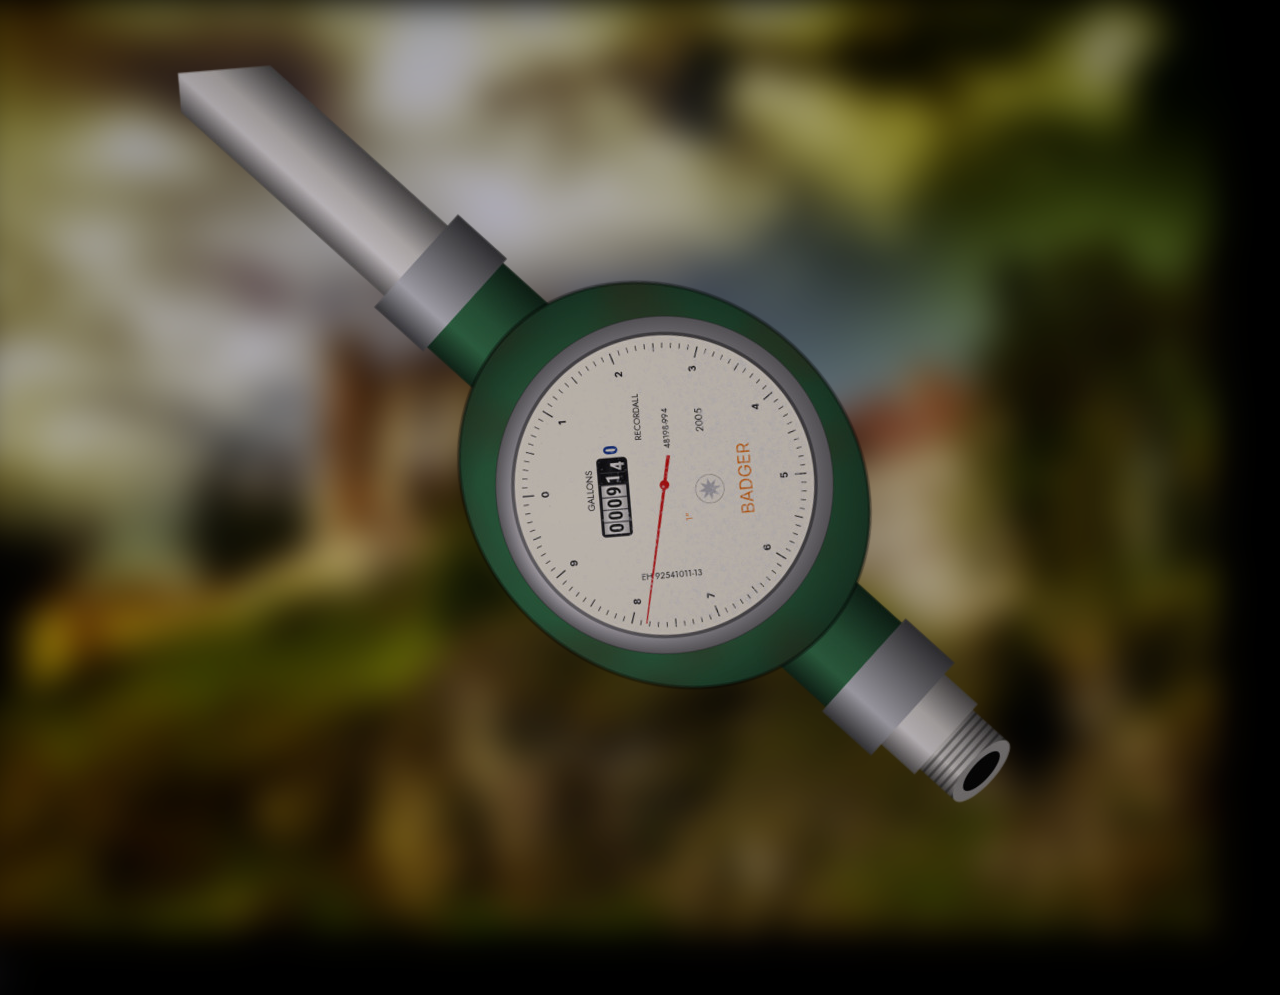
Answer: 9137.8gal
